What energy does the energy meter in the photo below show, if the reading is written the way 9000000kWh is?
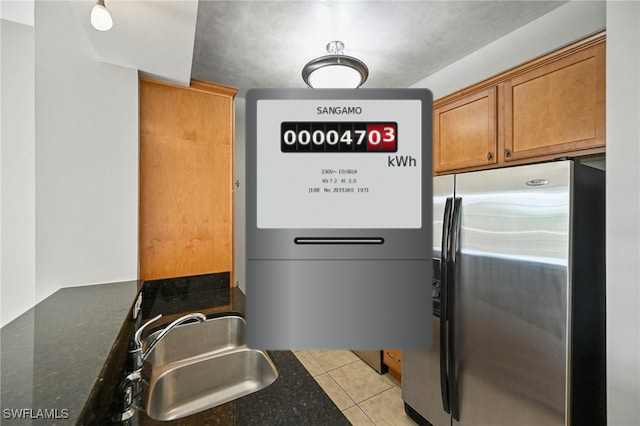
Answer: 47.03kWh
